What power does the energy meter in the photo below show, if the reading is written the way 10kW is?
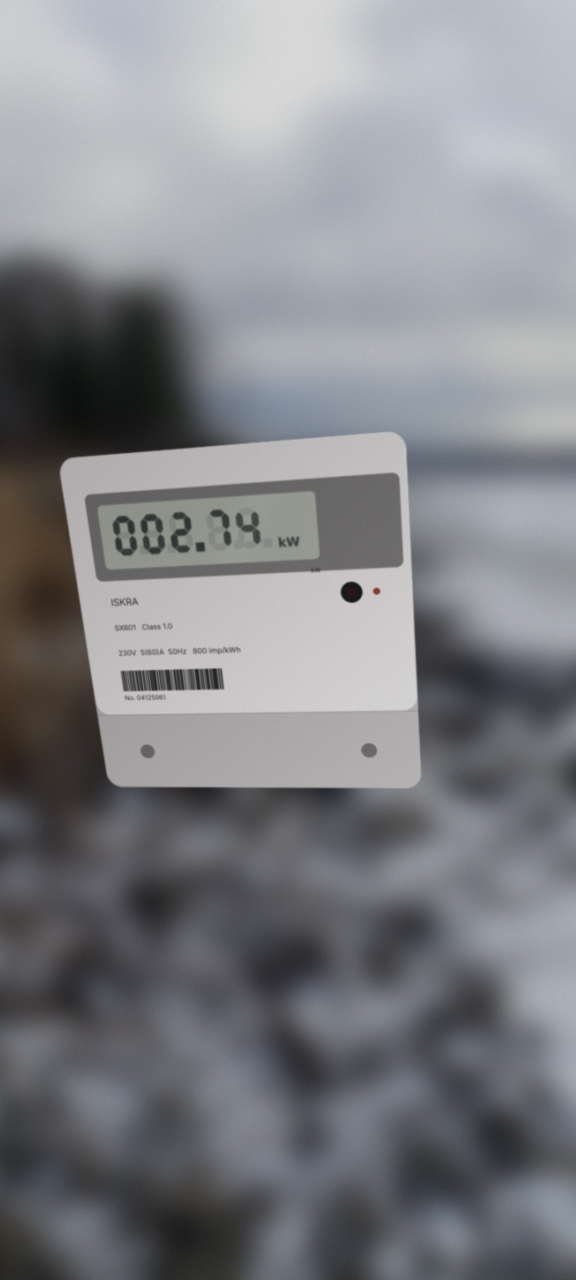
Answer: 2.74kW
